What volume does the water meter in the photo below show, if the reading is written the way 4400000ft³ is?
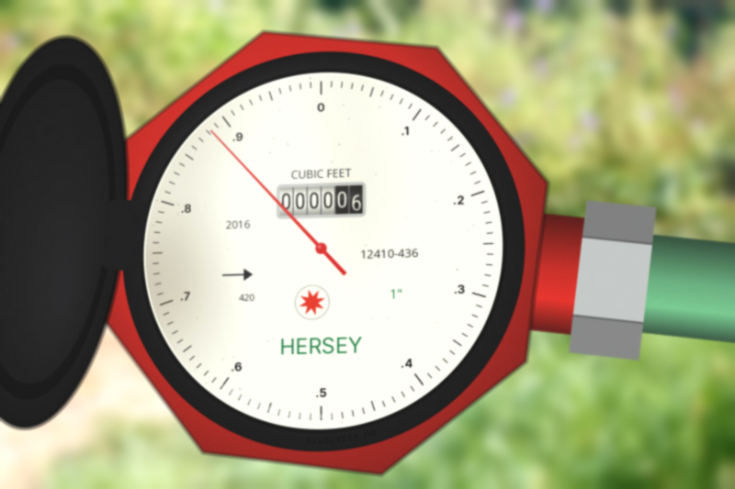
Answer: 5.88ft³
